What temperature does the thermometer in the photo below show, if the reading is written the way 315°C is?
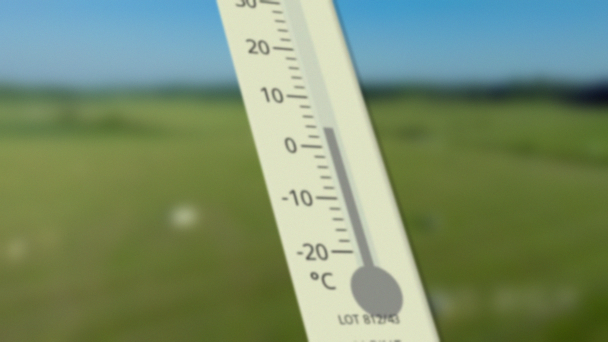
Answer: 4°C
